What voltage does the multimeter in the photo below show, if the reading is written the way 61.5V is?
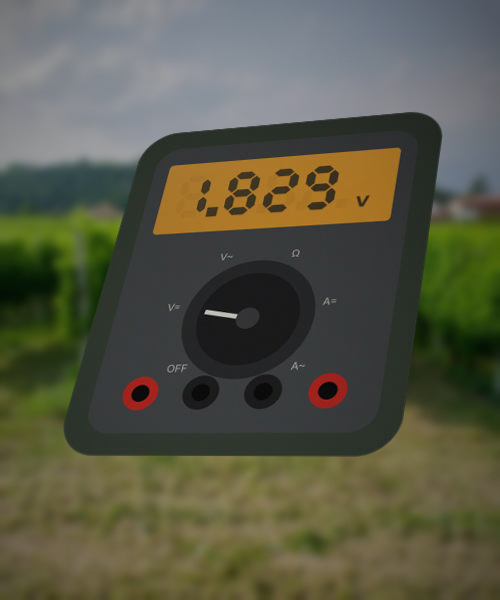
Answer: 1.829V
